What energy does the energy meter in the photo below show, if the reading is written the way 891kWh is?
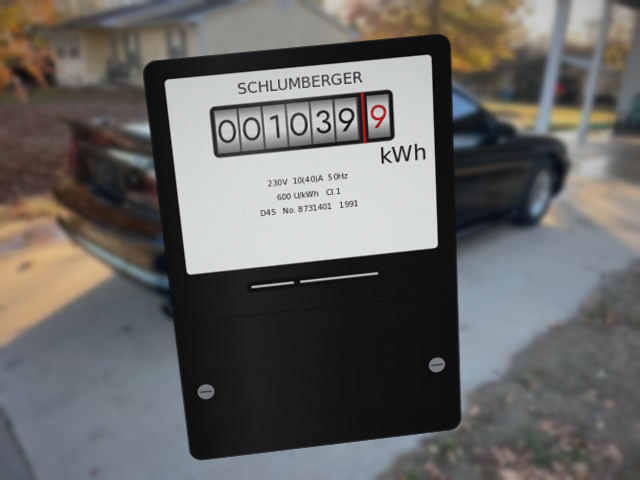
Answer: 1039.9kWh
